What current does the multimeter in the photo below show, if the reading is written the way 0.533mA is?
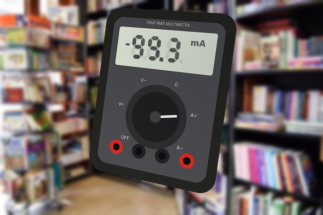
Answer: -99.3mA
